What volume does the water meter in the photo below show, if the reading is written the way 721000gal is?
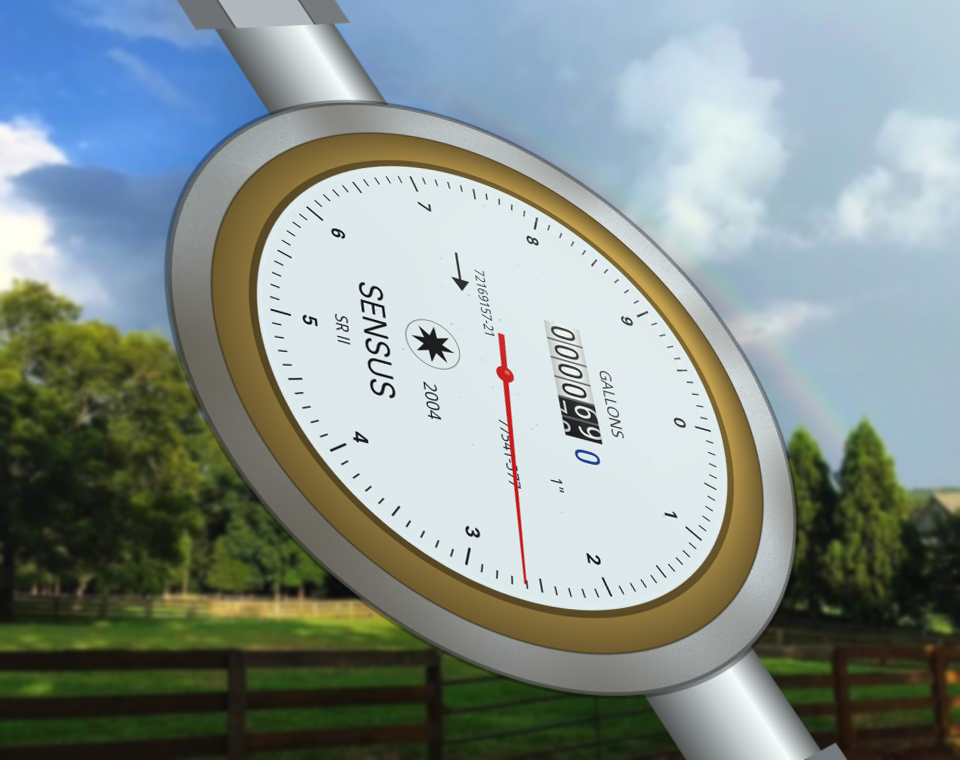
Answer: 692.6gal
